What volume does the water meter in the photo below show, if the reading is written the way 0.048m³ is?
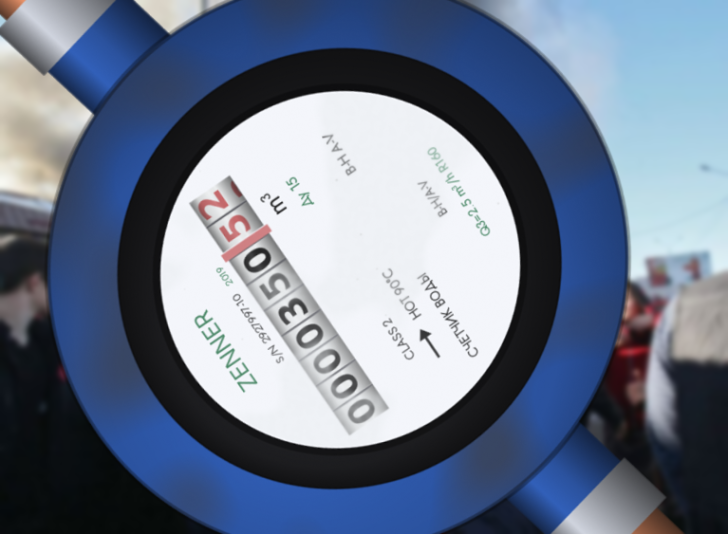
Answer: 350.52m³
